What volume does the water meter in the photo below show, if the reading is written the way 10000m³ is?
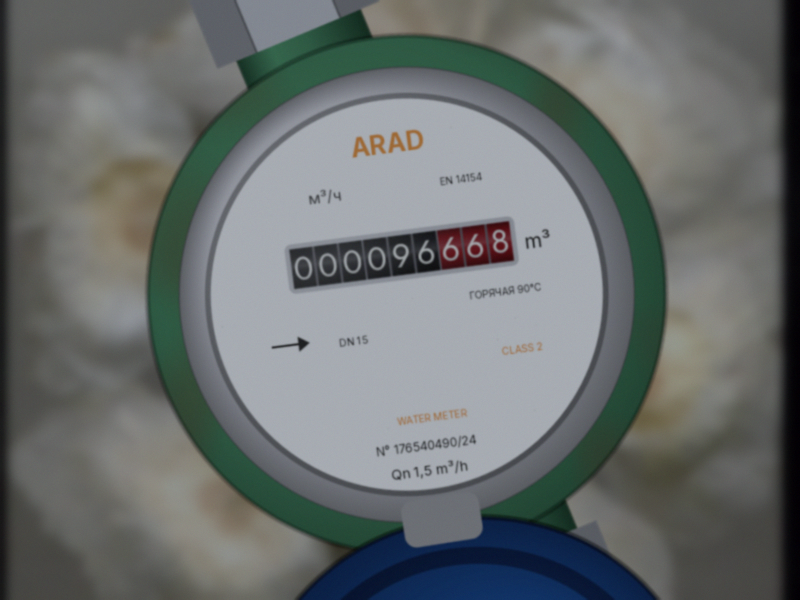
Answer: 96.668m³
